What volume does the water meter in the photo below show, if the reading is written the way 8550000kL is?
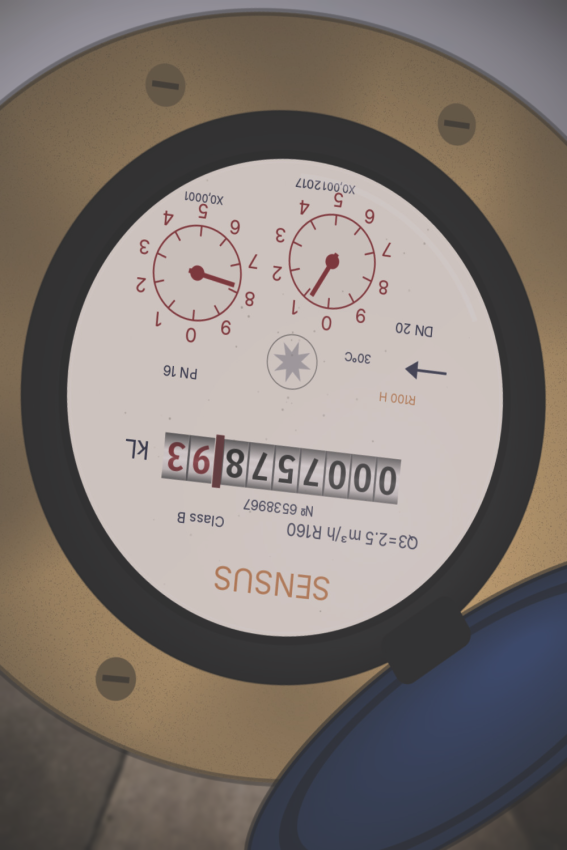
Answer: 7578.9307kL
